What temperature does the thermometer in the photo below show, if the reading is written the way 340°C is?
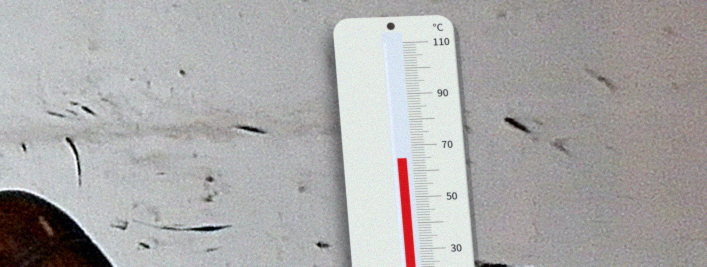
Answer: 65°C
